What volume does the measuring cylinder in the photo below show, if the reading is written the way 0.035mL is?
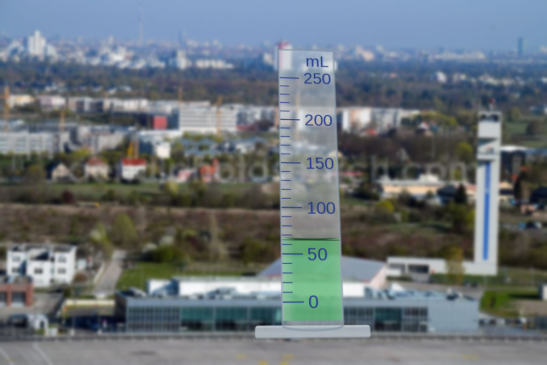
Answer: 65mL
